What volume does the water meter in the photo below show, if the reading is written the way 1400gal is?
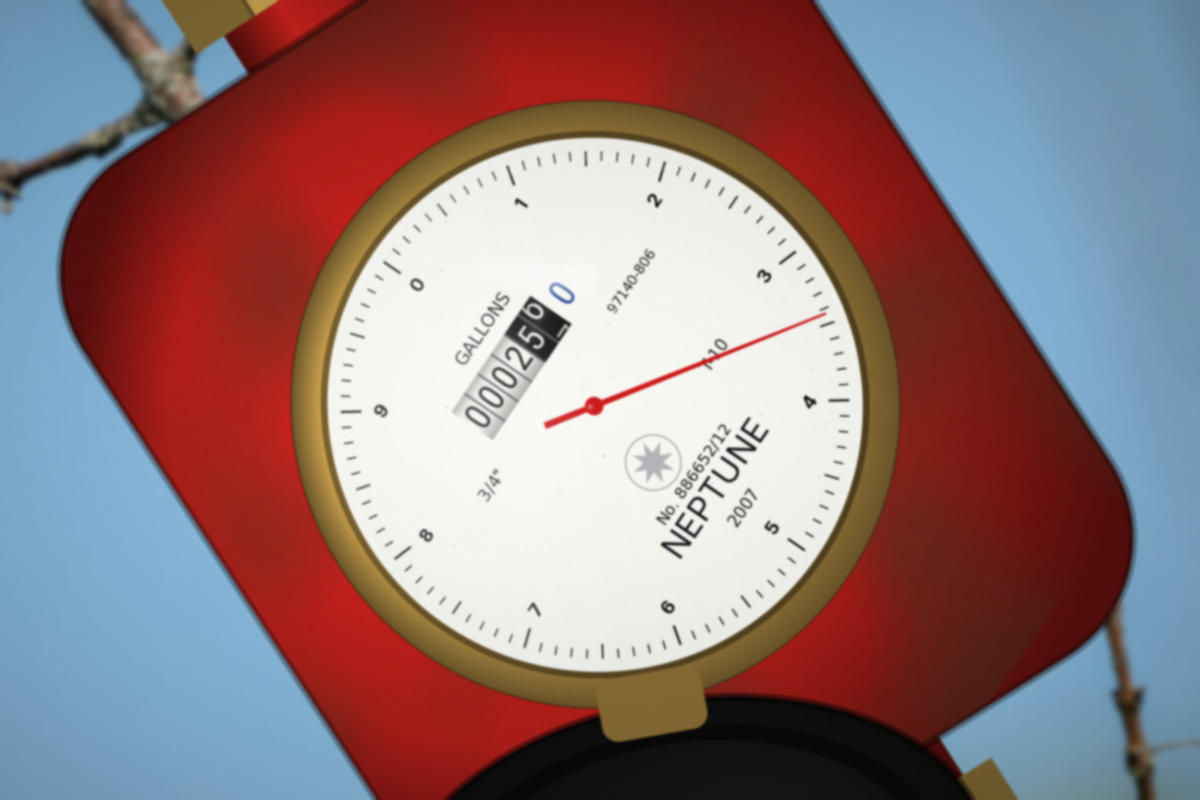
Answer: 2563.4gal
